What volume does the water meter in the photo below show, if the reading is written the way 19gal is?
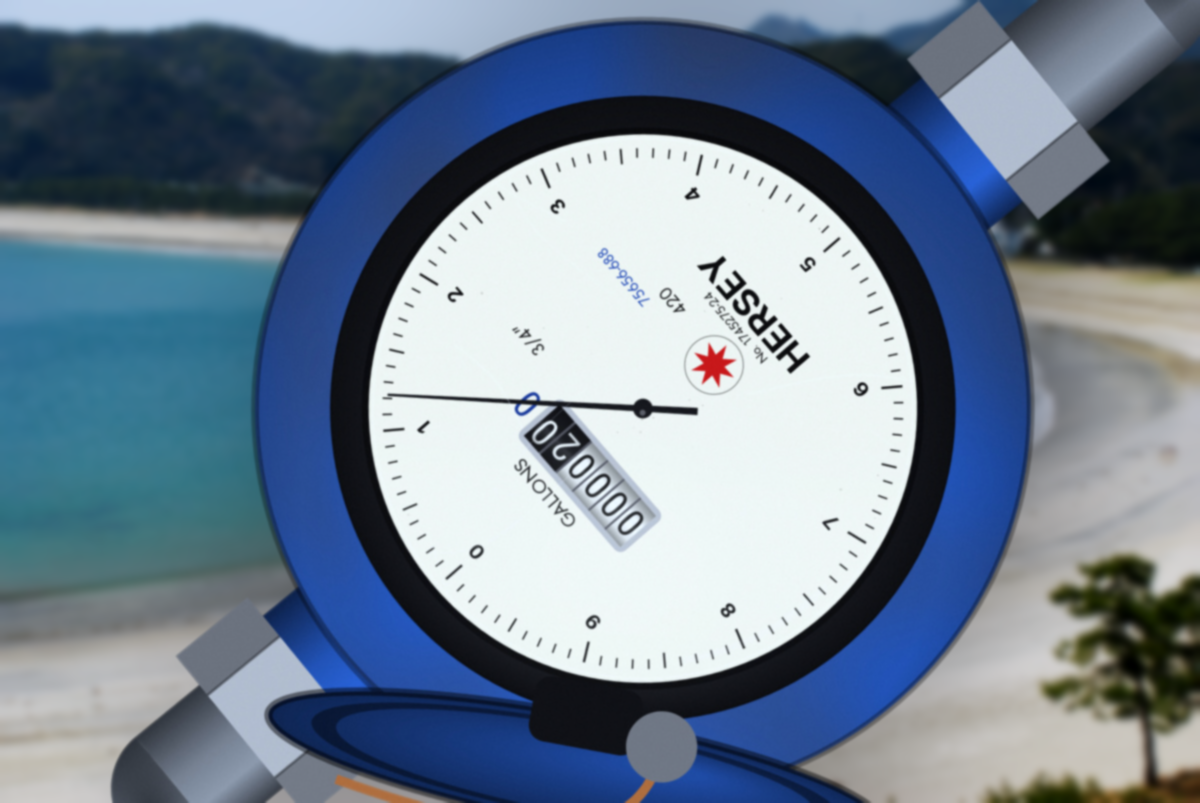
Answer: 201.2gal
